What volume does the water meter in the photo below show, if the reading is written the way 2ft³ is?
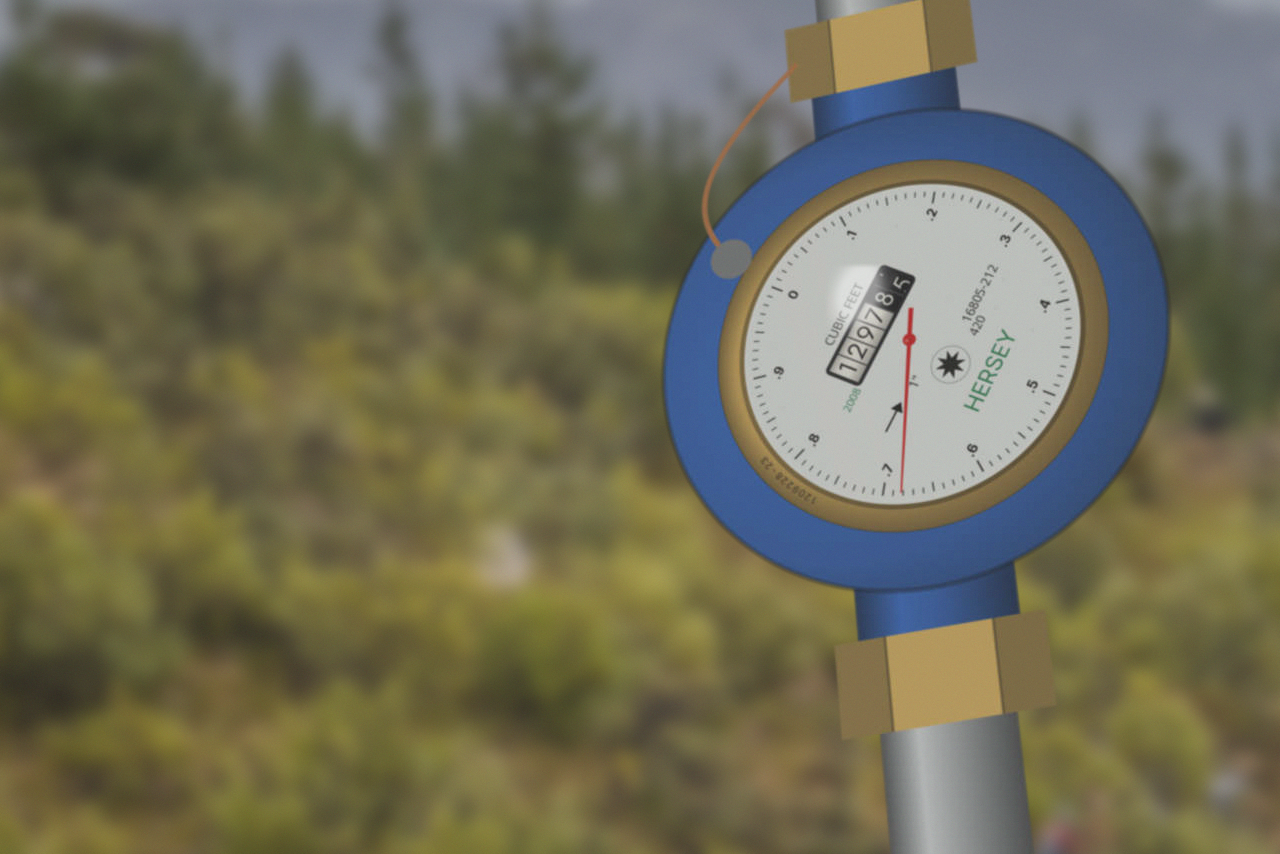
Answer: 129784.68ft³
